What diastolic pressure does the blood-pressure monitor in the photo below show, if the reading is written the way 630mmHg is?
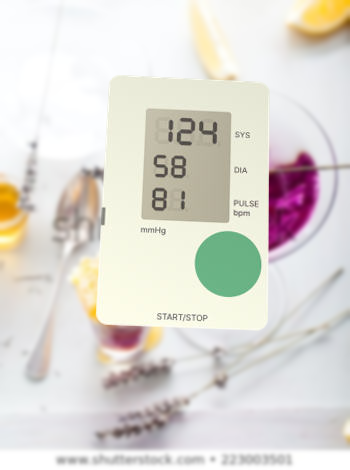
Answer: 58mmHg
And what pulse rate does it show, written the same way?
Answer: 81bpm
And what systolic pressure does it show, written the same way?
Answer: 124mmHg
